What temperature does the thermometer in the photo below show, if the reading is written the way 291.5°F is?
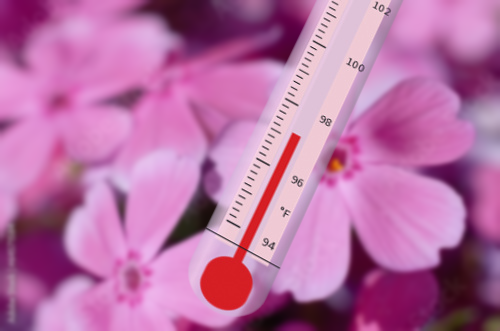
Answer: 97.2°F
